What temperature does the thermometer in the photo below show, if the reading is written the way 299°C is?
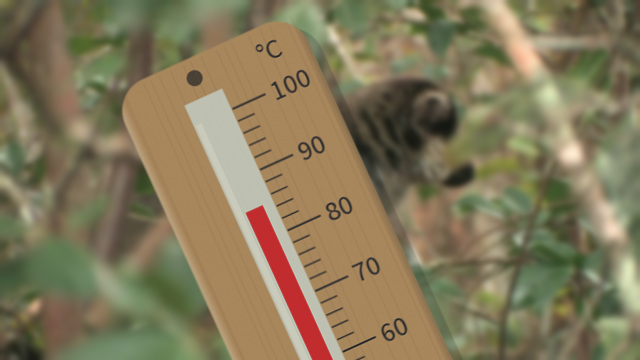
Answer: 85°C
